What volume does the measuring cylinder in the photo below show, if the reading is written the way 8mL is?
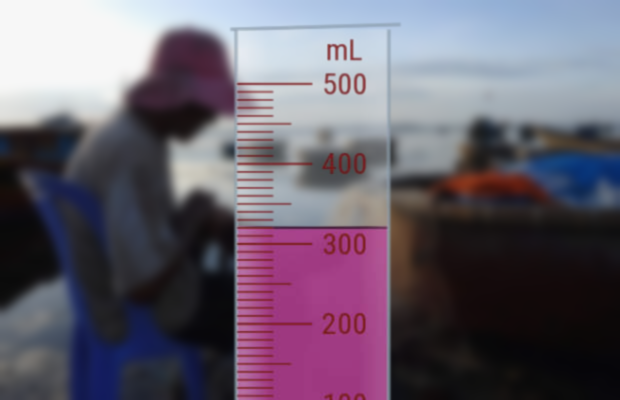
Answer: 320mL
